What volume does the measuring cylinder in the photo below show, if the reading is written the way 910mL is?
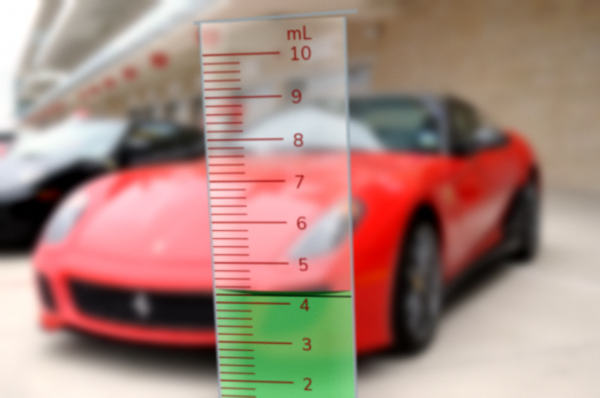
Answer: 4.2mL
